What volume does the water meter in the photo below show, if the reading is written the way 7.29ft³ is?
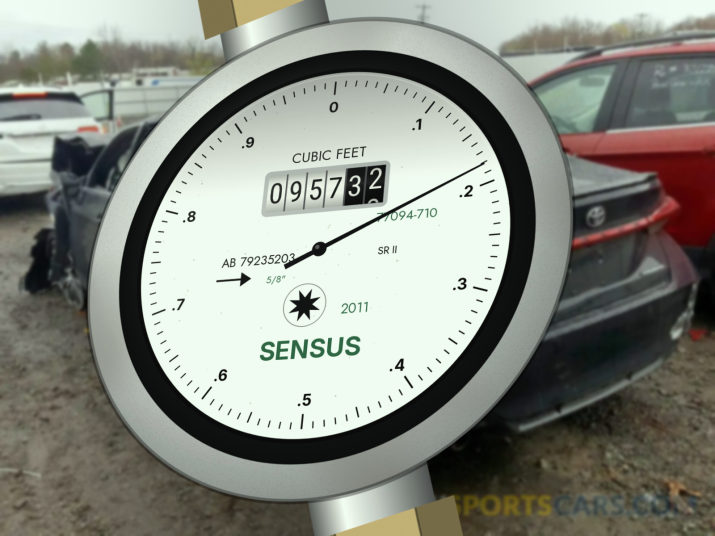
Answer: 95732.18ft³
